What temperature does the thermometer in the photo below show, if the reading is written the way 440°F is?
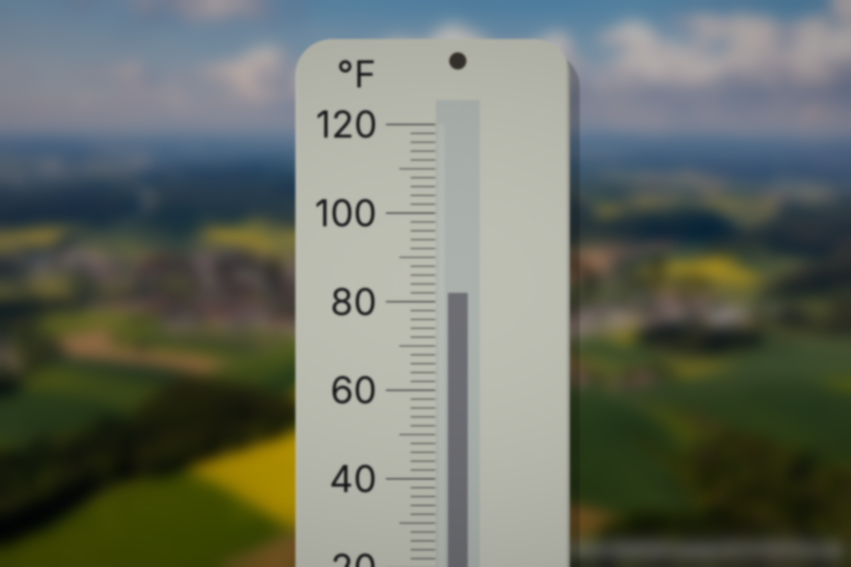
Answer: 82°F
